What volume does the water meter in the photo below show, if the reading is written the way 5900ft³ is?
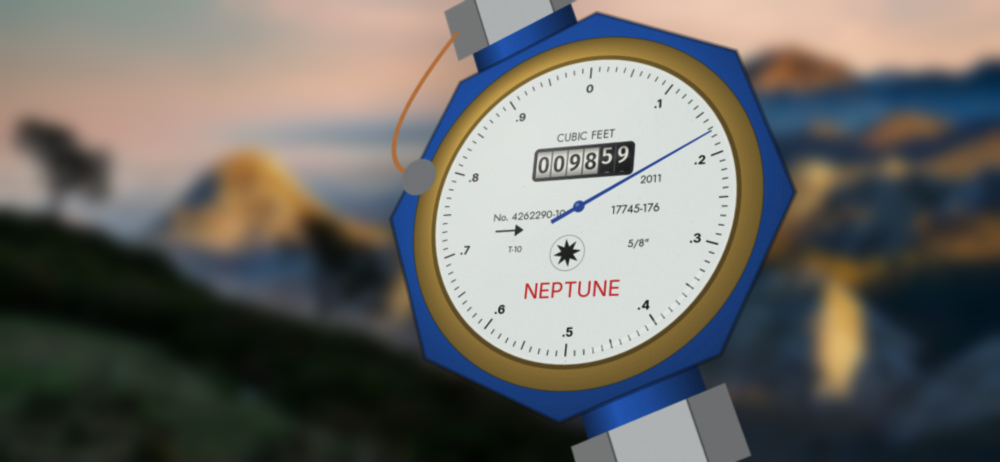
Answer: 9859.17ft³
